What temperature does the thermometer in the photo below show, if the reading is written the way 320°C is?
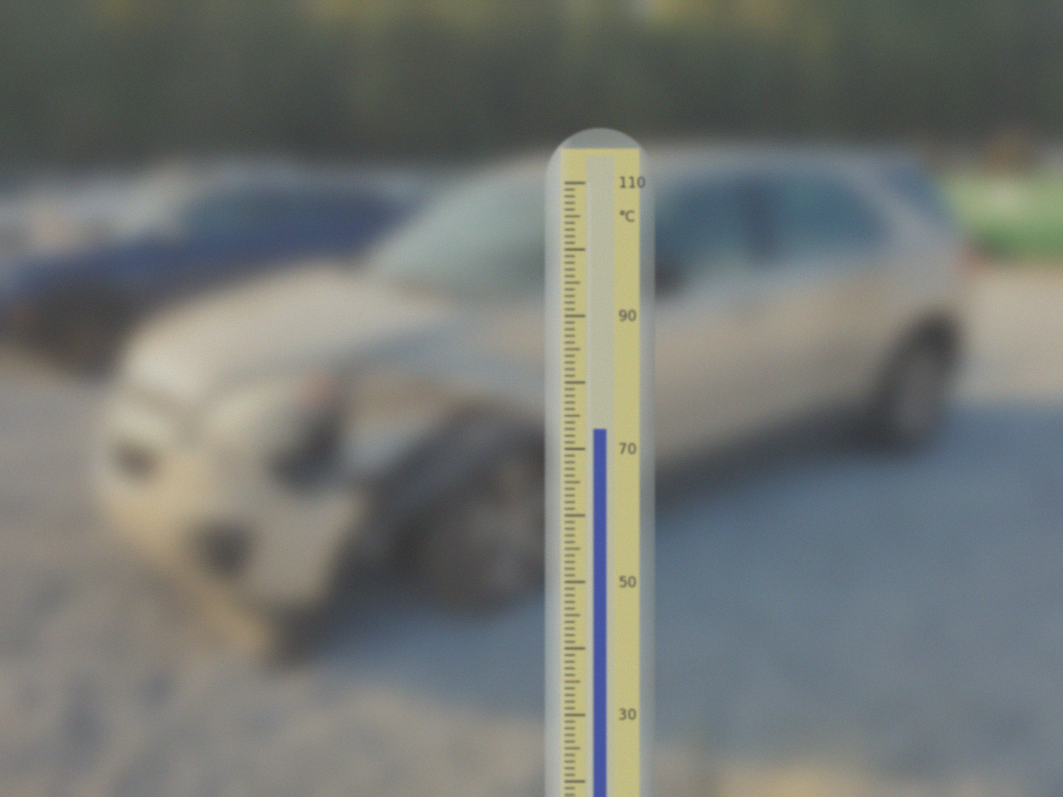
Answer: 73°C
